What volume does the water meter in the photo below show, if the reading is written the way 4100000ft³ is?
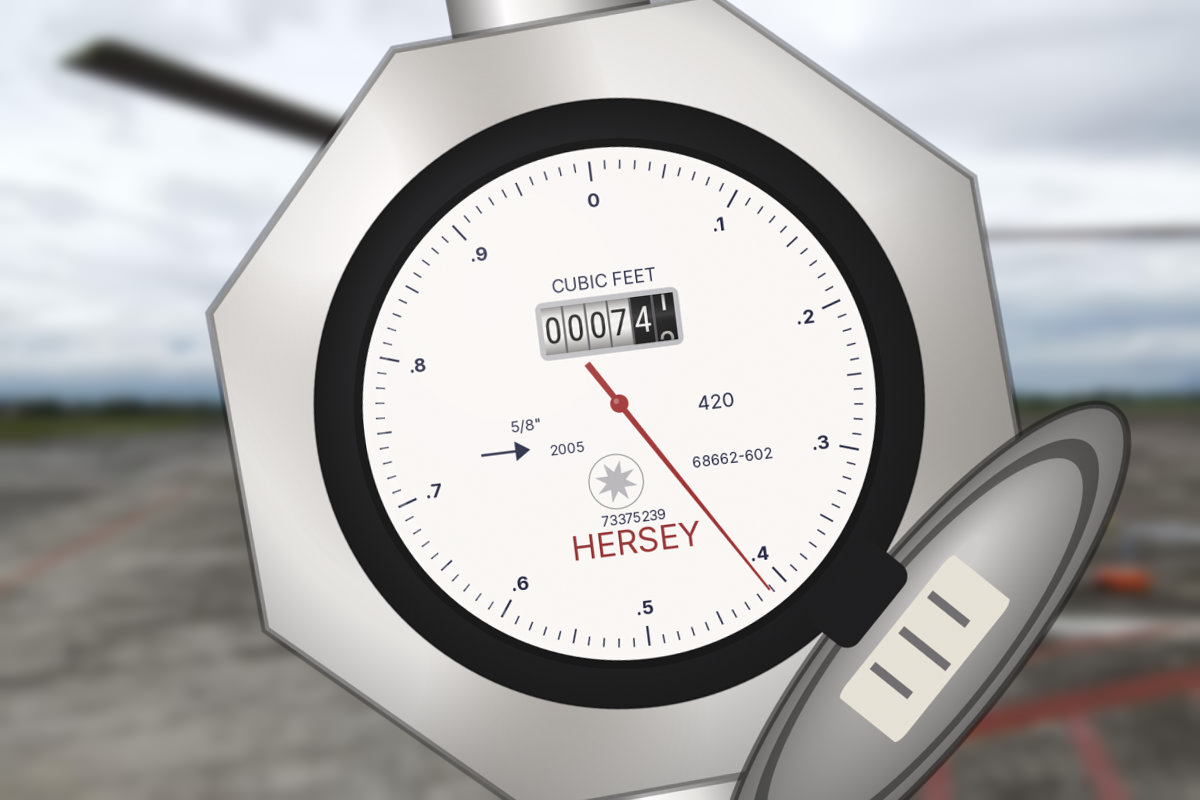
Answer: 741.41ft³
